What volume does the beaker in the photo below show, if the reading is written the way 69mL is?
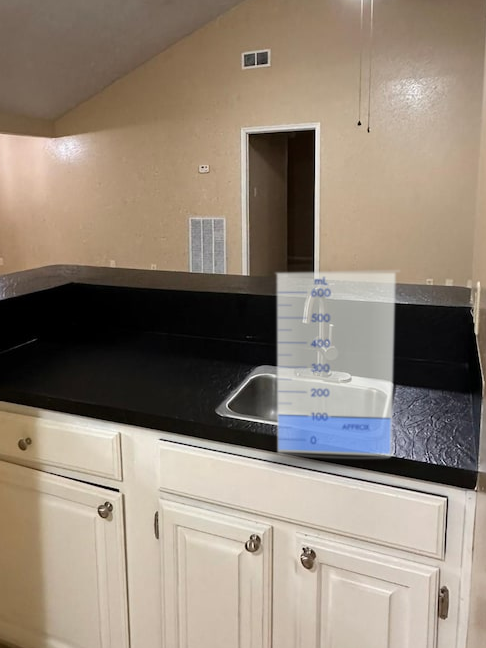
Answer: 100mL
